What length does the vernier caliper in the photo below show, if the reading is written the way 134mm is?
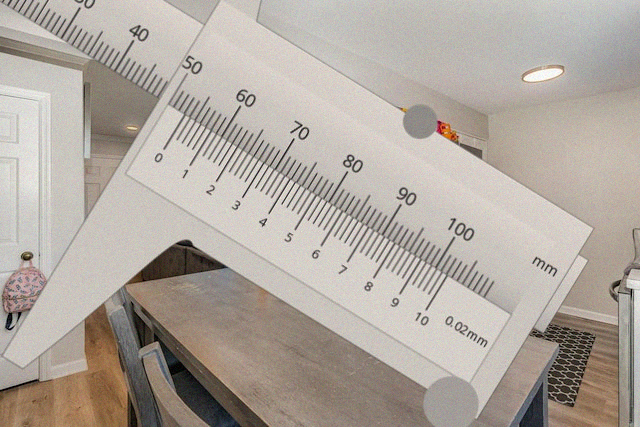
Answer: 53.2mm
